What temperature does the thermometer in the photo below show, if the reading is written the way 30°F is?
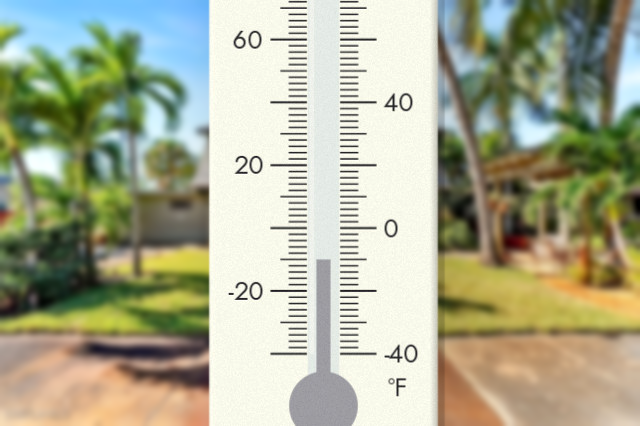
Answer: -10°F
